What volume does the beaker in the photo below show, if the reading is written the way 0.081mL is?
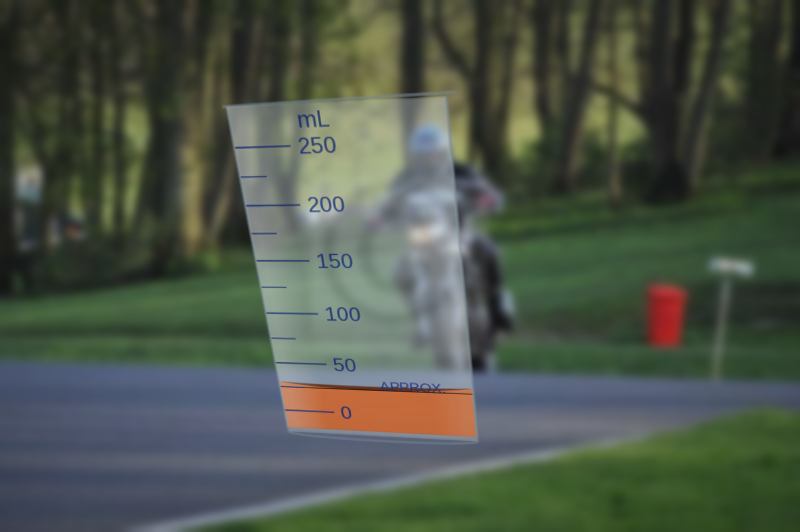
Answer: 25mL
